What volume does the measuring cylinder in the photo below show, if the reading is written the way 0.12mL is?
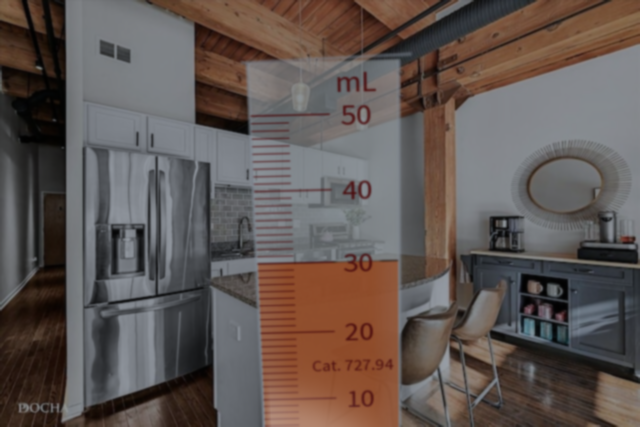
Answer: 30mL
